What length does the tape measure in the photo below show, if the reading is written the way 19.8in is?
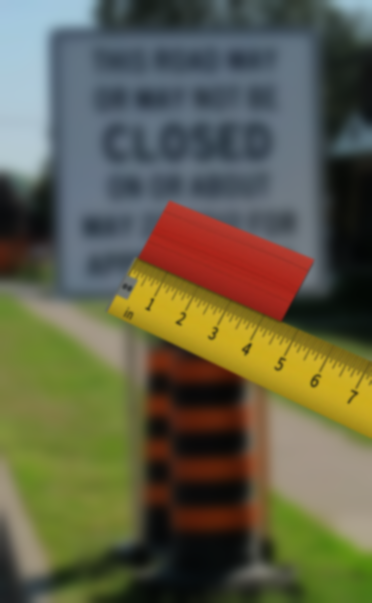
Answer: 4.5in
